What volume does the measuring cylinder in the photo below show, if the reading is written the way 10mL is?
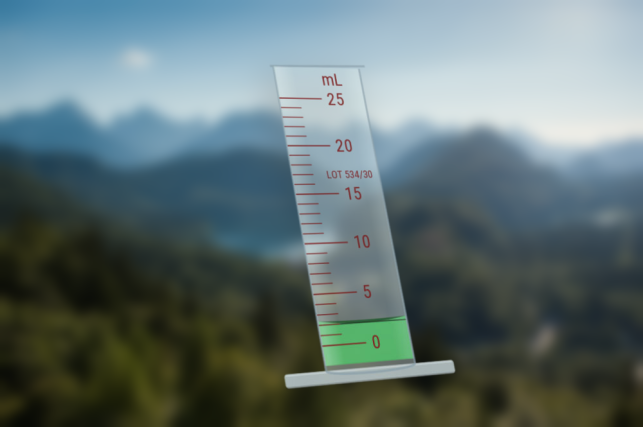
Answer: 2mL
